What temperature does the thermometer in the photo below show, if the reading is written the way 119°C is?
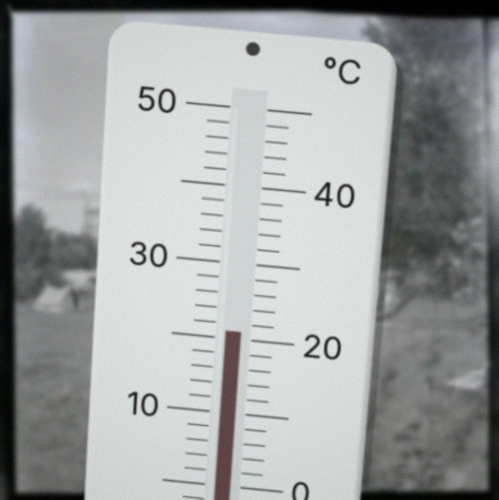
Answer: 21°C
